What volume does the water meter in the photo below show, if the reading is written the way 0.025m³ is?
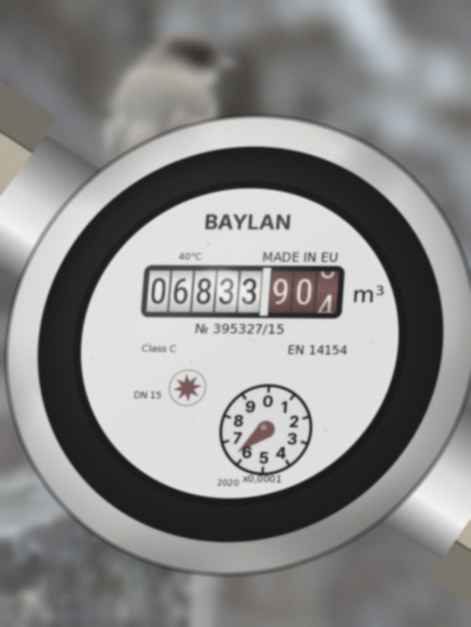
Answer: 6833.9036m³
